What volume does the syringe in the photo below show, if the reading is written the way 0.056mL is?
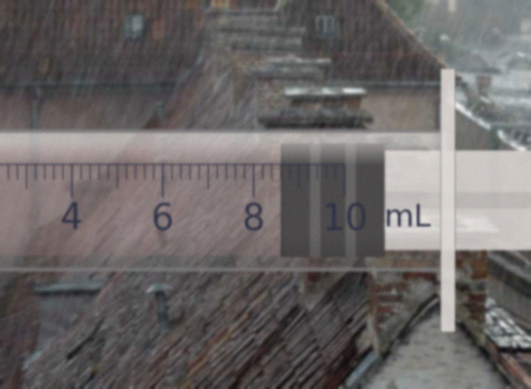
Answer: 8.6mL
